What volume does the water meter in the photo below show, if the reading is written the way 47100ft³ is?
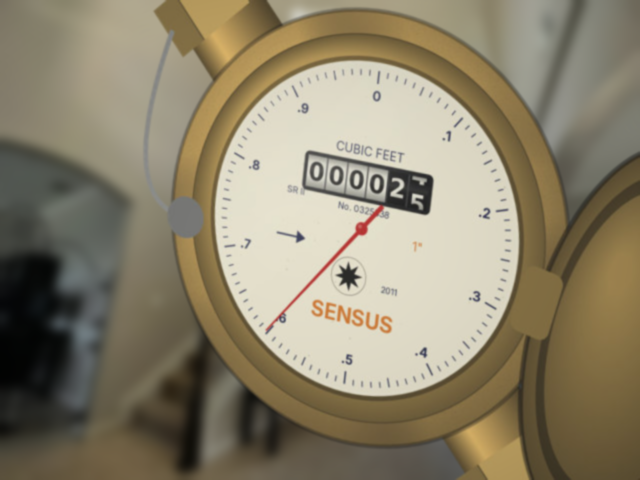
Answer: 24.60ft³
